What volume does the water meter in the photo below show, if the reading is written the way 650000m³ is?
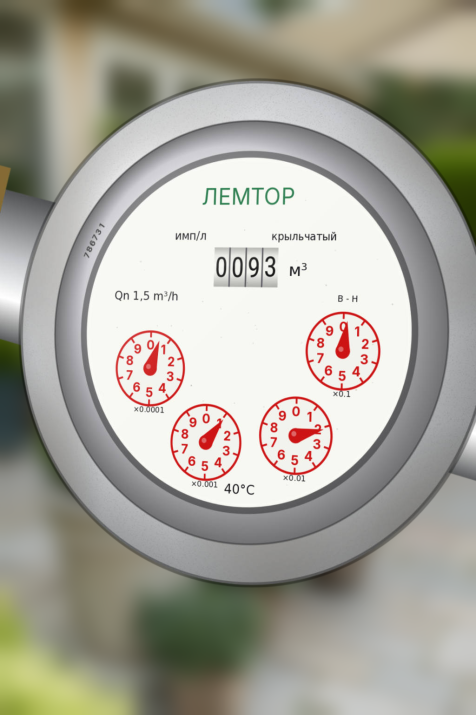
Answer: 93.0210m³
